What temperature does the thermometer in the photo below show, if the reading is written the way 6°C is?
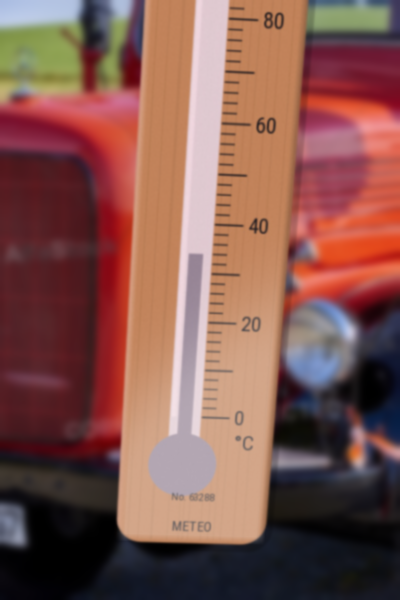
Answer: 34°C
